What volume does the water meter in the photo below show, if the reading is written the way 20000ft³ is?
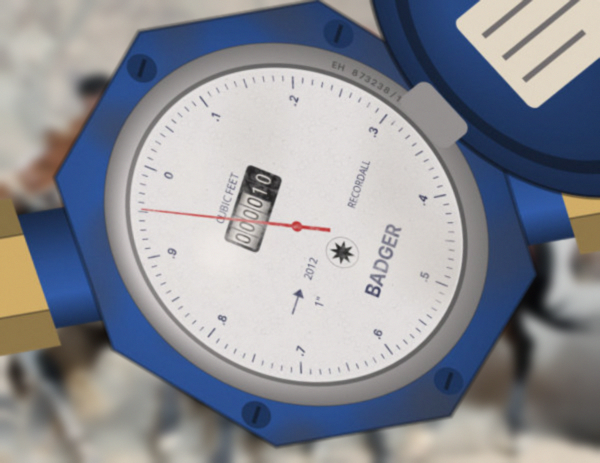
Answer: 9.95ft³
